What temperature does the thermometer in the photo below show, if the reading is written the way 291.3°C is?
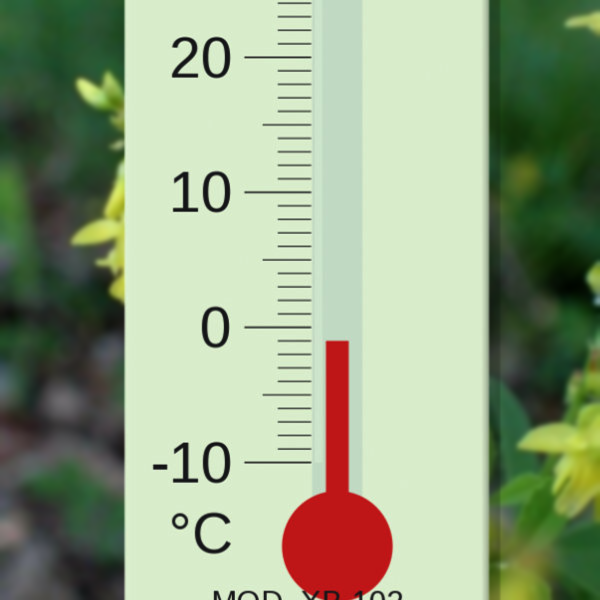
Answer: -1°C
